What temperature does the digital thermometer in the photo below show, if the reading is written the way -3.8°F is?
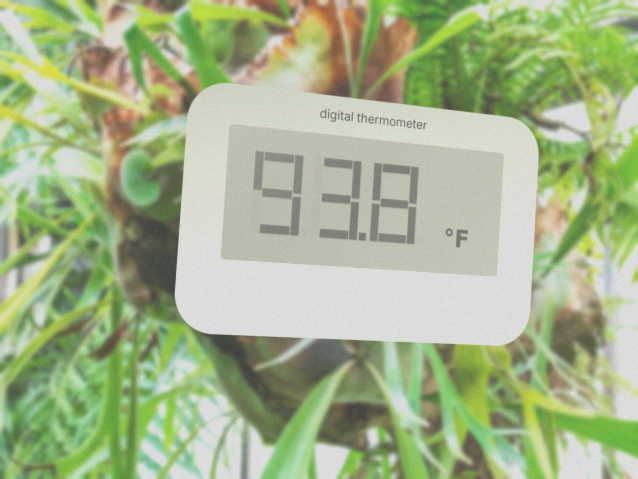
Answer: 93.8°F
